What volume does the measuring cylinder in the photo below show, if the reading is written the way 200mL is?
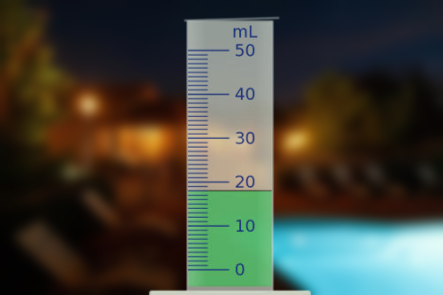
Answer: 18mL
